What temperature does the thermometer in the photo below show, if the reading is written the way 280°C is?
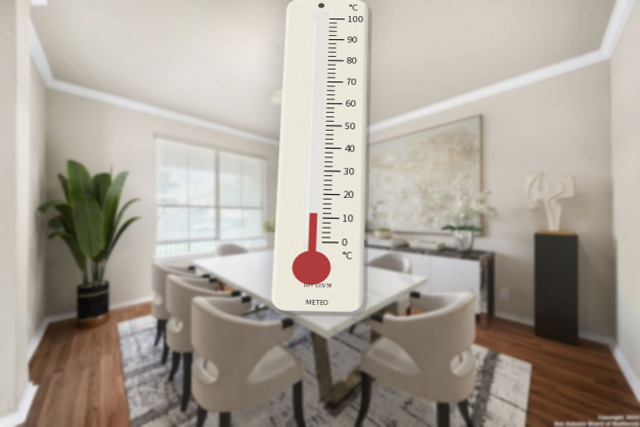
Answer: 12°C
